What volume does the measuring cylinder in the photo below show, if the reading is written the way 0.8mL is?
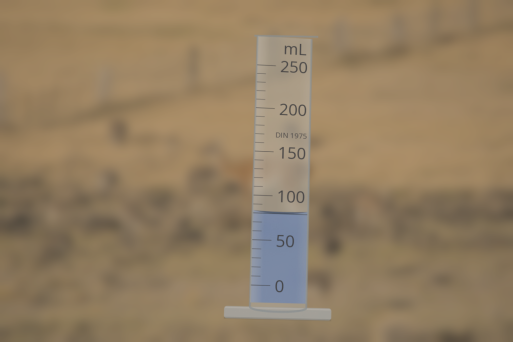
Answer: 80mL
